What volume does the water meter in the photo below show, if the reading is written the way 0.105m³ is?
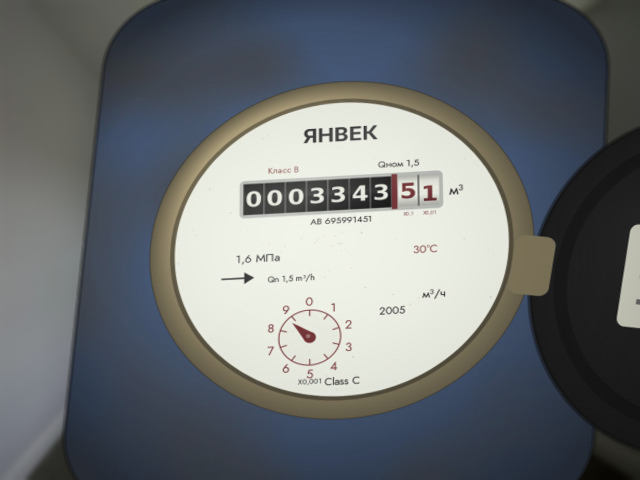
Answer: 3343.508m³
